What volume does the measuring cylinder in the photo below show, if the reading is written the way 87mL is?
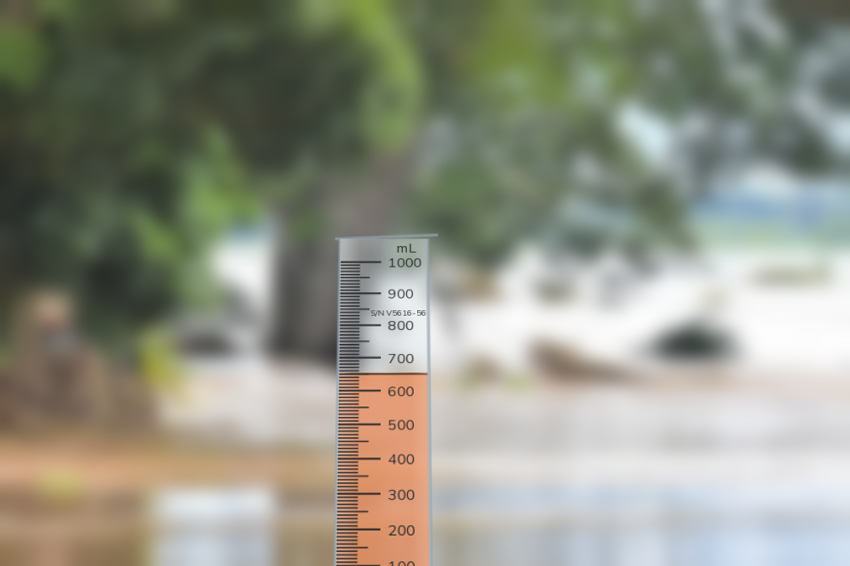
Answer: 650mL
